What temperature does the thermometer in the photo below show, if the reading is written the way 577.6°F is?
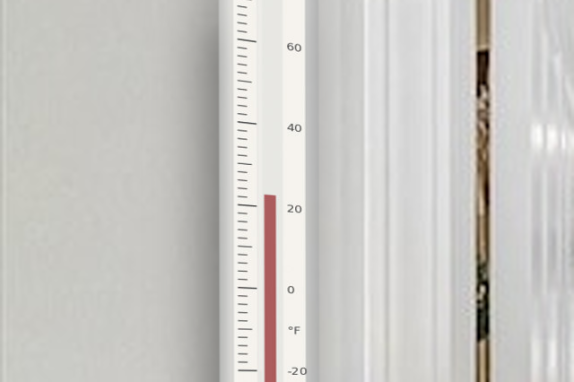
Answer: 23°F
